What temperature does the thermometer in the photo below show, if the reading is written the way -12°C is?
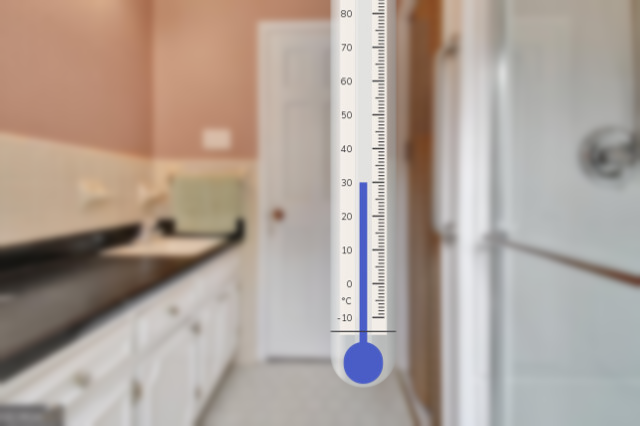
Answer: 30°C
